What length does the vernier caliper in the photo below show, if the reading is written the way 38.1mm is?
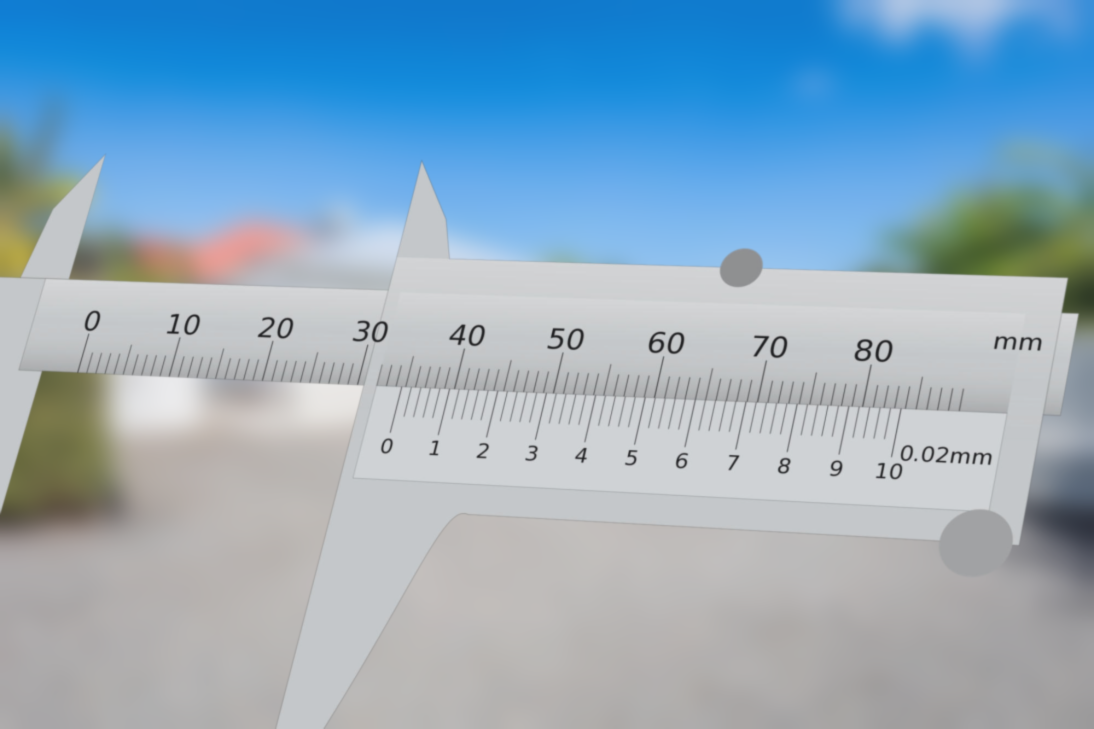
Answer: 34.6mm
